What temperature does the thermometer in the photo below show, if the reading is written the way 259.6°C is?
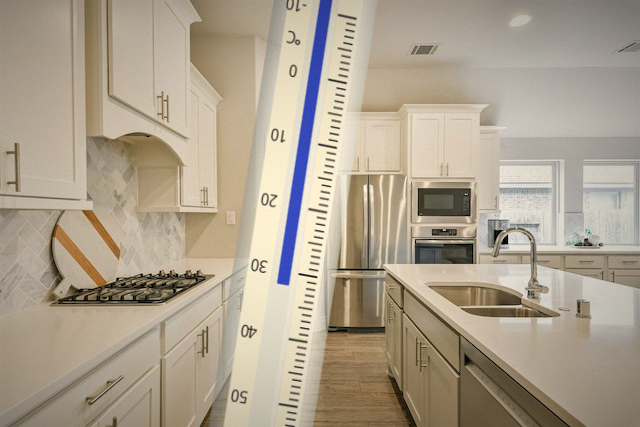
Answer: 32°C
